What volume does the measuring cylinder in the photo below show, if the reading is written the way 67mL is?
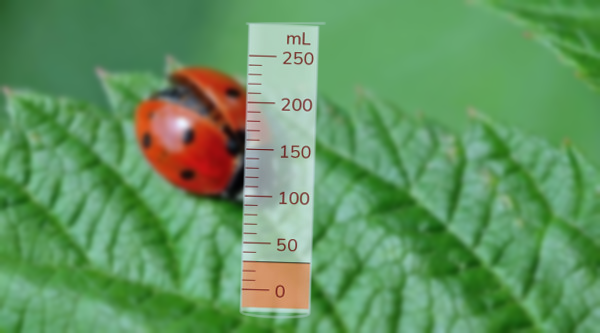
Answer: 30mL
